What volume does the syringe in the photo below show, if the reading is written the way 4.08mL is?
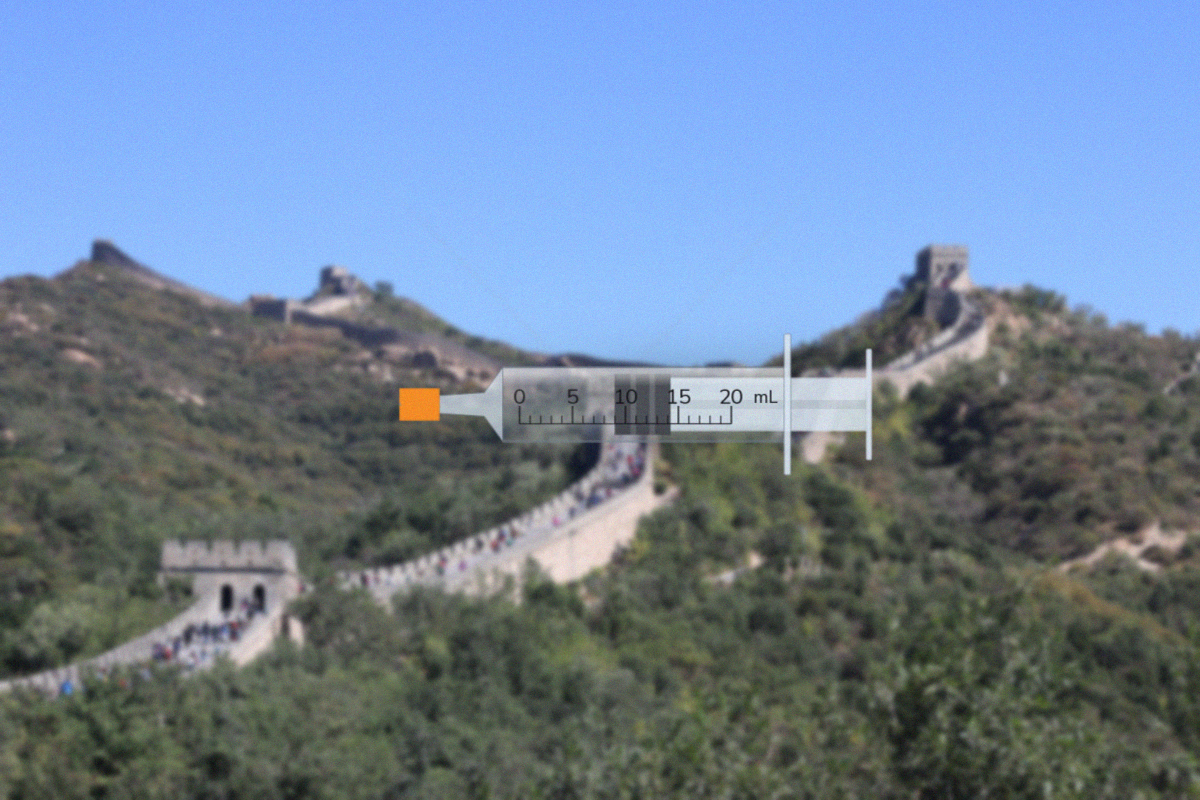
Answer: 9mL
